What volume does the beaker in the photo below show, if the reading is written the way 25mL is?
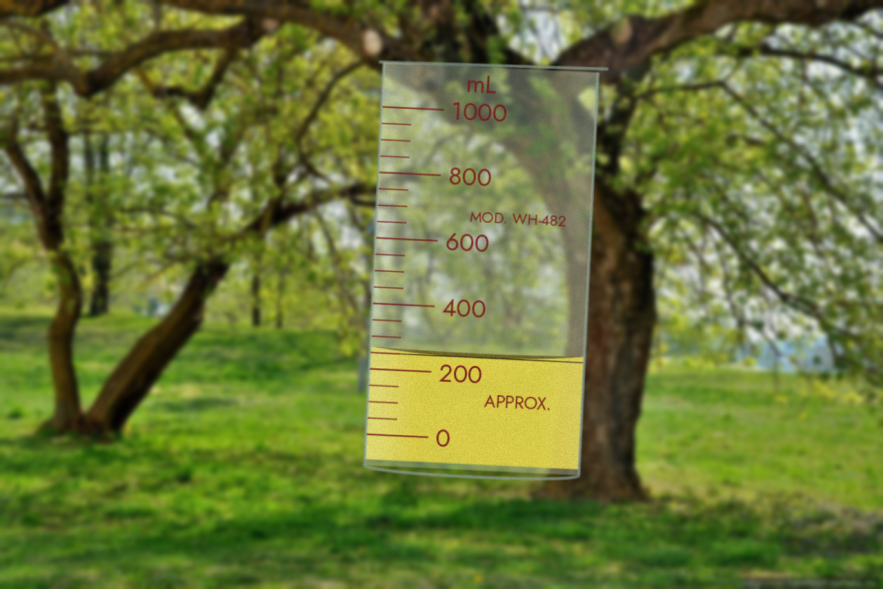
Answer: 250mL
